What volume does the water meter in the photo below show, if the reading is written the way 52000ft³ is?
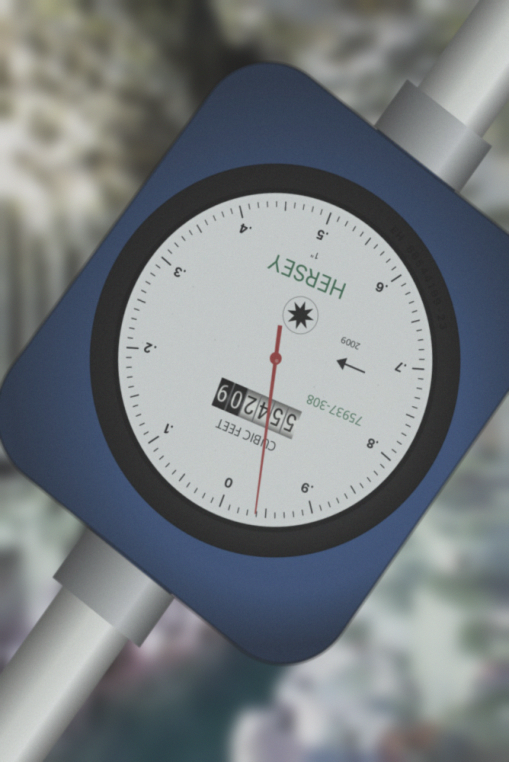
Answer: 554208.96ft³
